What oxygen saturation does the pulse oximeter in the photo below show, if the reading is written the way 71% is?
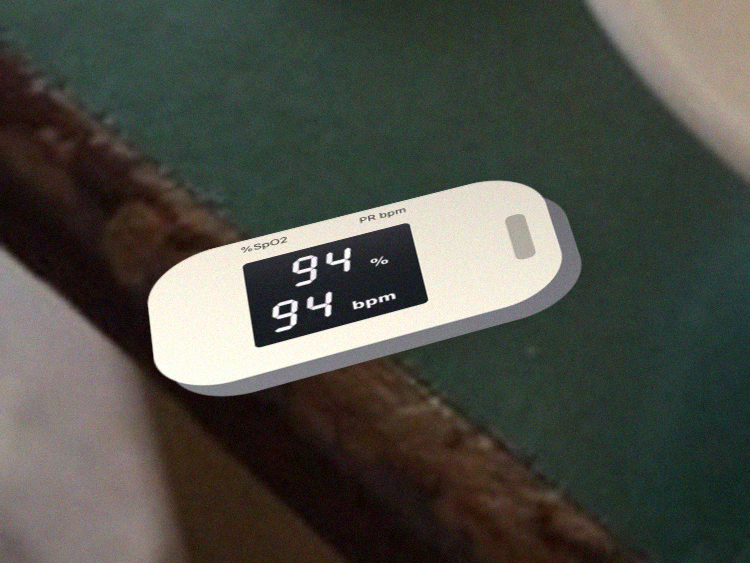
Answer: 94%
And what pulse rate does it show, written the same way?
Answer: 94bpm
